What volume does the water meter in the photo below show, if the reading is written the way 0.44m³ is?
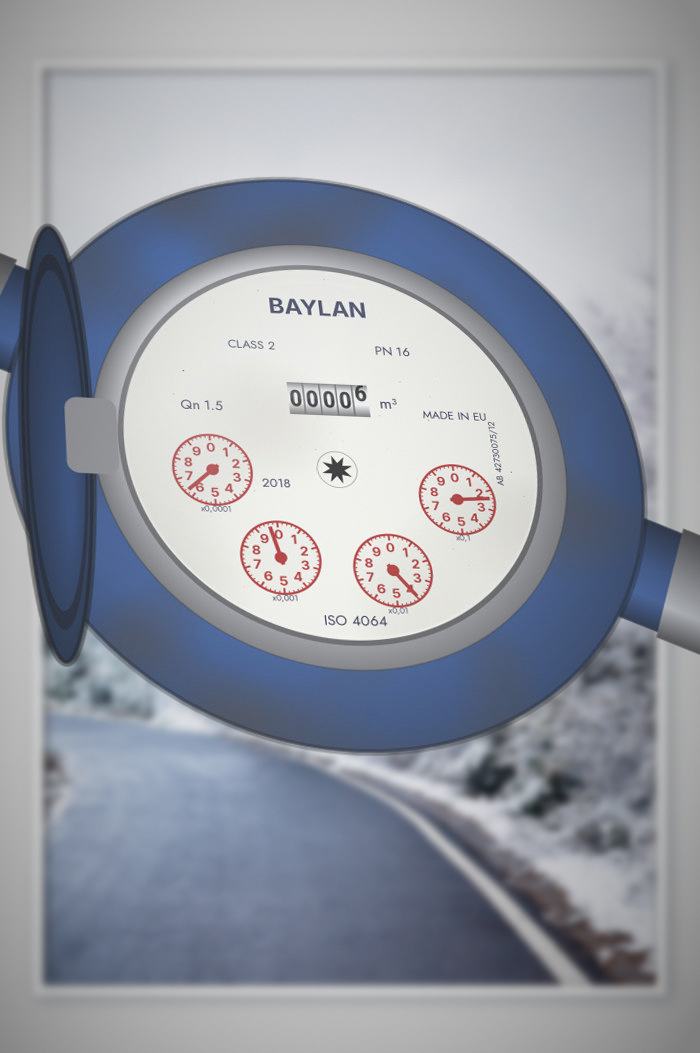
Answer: 6.2396m³
